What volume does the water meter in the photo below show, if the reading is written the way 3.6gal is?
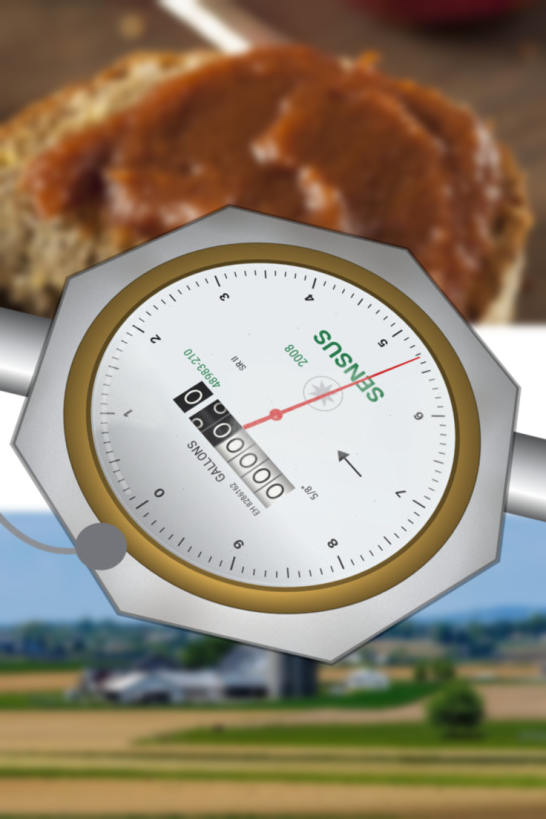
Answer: 85.3gal
